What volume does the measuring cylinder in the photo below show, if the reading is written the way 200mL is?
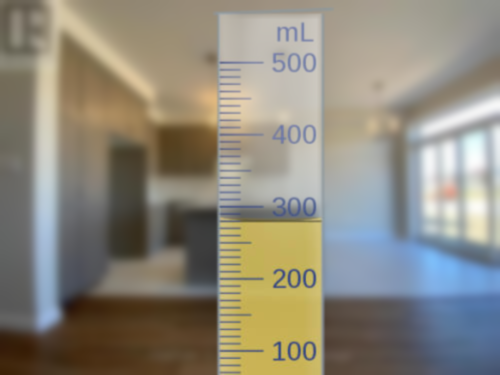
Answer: 280mL
